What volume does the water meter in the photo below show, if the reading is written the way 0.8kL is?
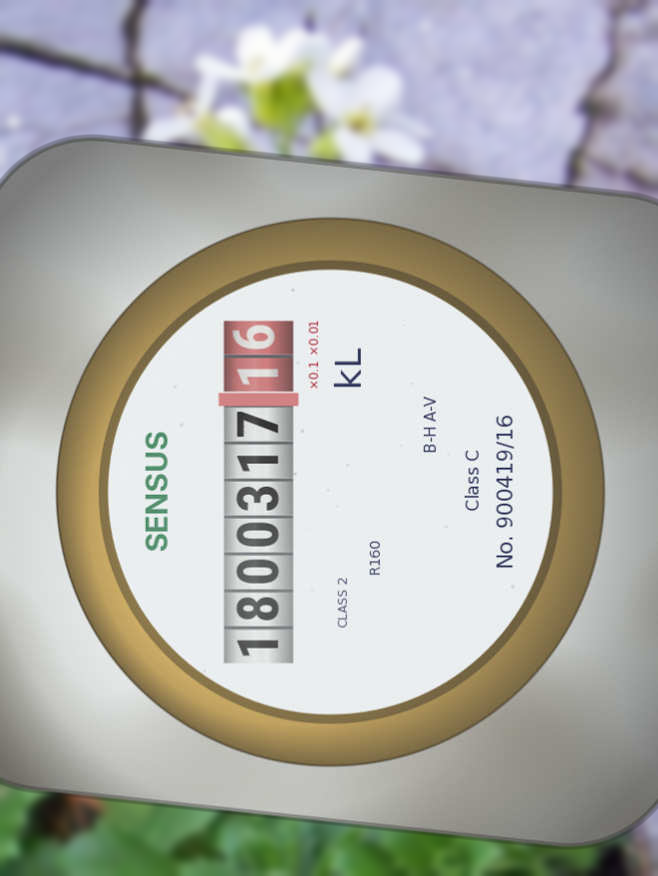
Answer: 1800317.16kL
